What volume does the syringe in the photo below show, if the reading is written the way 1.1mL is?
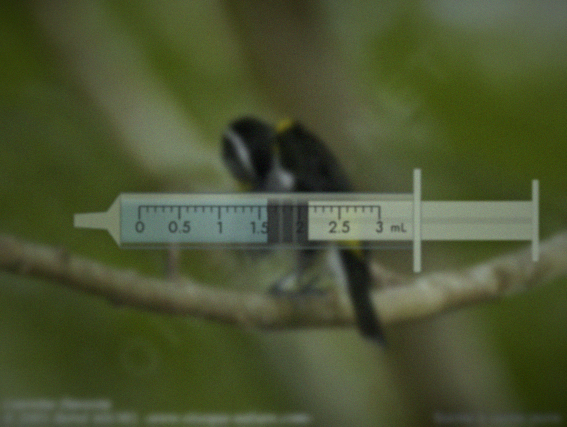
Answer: 1.6mL
